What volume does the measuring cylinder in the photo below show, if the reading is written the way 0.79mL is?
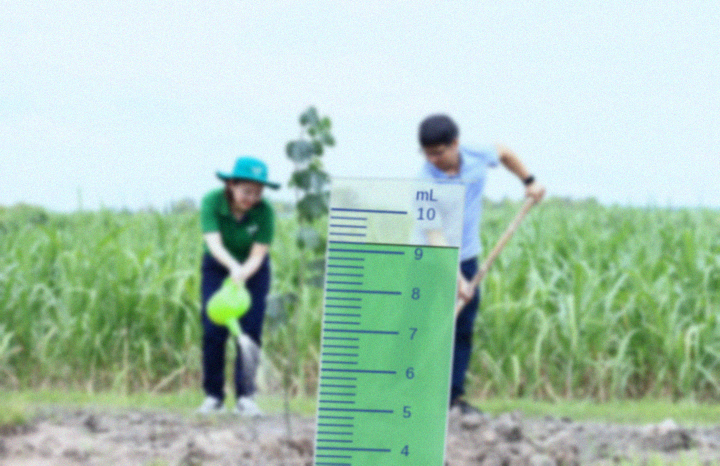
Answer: 9.2mL
